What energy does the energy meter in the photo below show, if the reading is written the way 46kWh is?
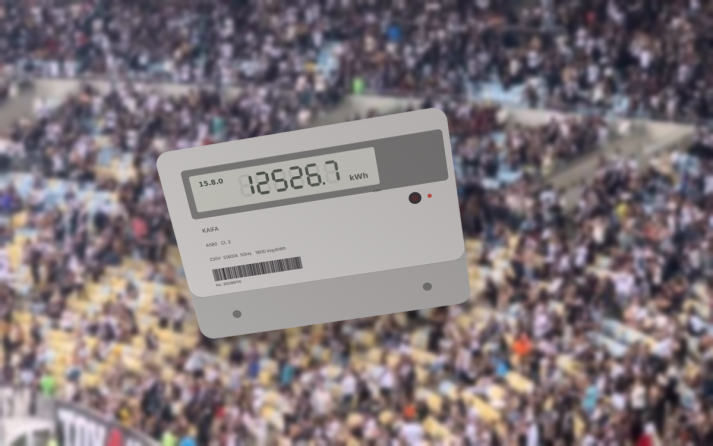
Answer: 12526.7kWh
